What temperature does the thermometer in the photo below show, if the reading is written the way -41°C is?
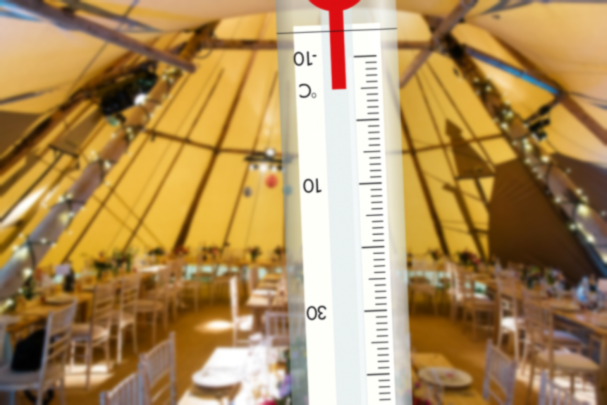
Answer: -5°C
